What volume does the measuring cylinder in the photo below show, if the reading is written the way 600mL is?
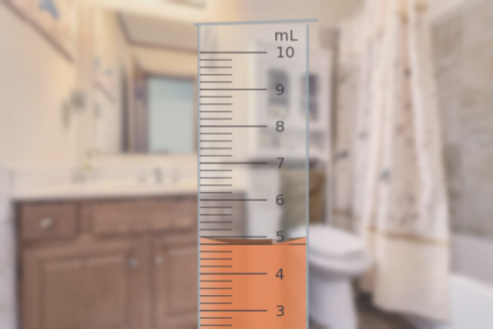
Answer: 4.8mL
